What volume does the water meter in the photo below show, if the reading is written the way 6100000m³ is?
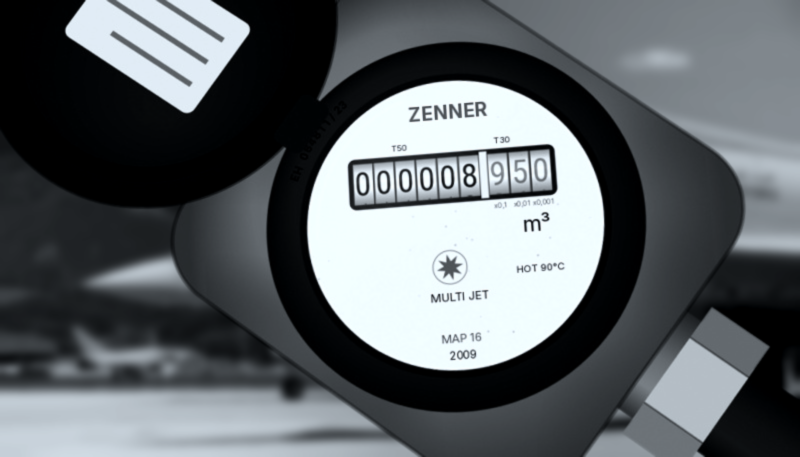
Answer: 8.950m³
